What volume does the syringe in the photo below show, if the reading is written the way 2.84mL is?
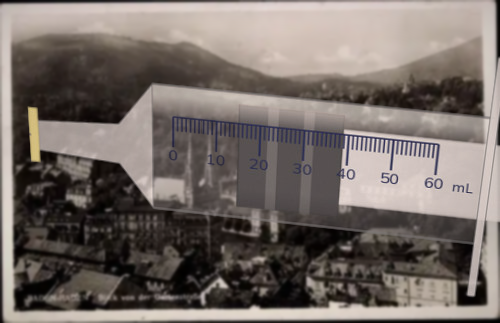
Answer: 15mL
